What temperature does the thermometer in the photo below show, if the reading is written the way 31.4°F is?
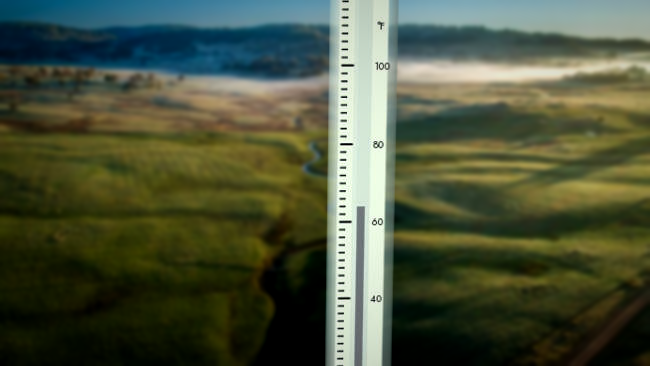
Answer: 64°F
